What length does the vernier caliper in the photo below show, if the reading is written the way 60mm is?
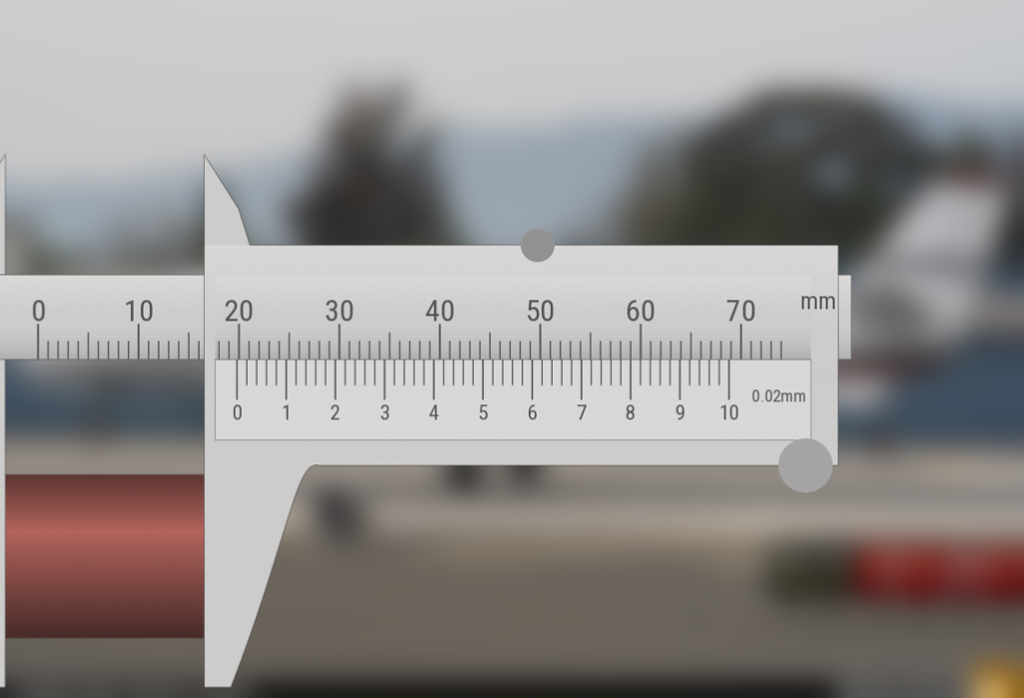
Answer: 19.8mm
